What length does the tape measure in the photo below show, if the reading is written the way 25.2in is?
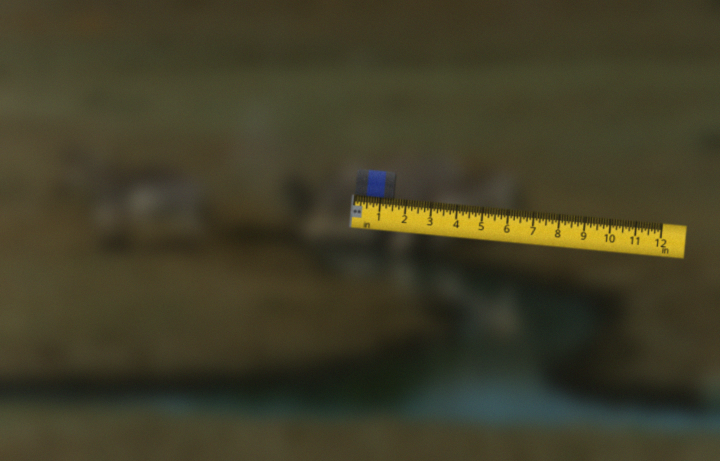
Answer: 1.5in
